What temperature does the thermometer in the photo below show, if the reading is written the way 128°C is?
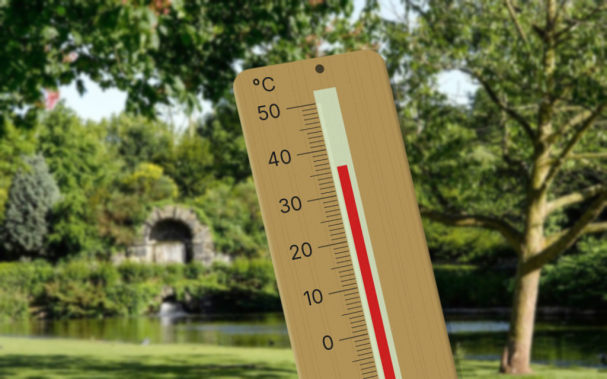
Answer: 36°C
